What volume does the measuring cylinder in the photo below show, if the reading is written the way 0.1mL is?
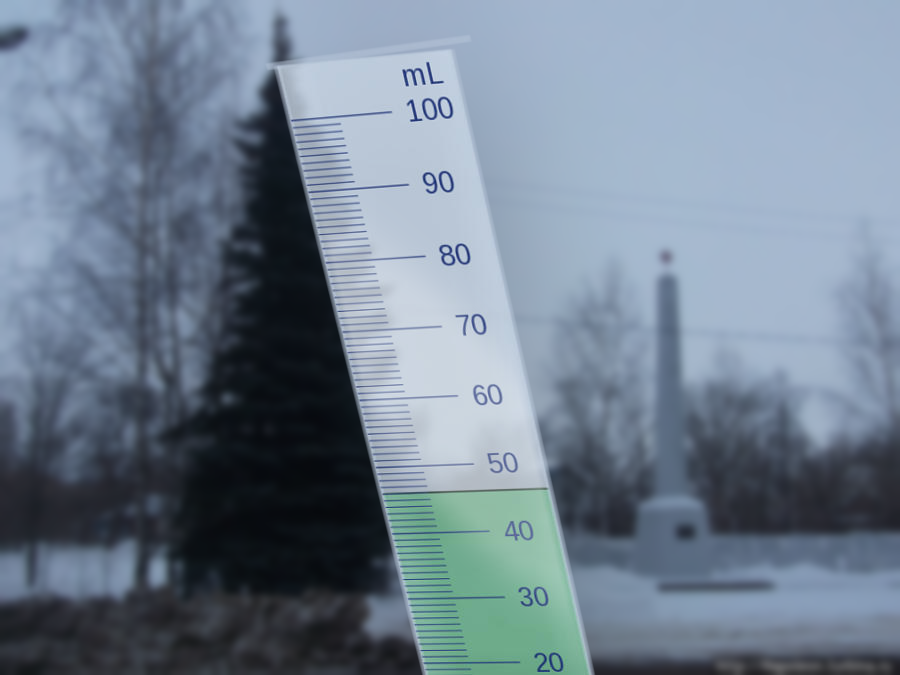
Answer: 46mL
